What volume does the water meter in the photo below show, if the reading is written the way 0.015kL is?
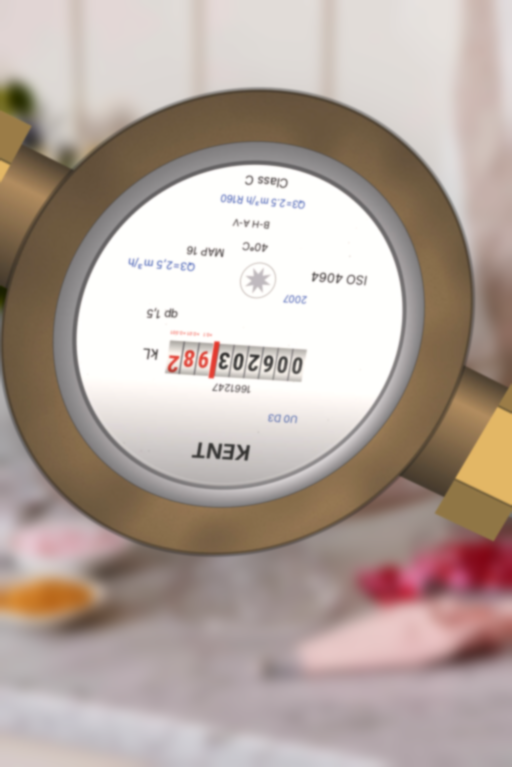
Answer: 6203.982kL
